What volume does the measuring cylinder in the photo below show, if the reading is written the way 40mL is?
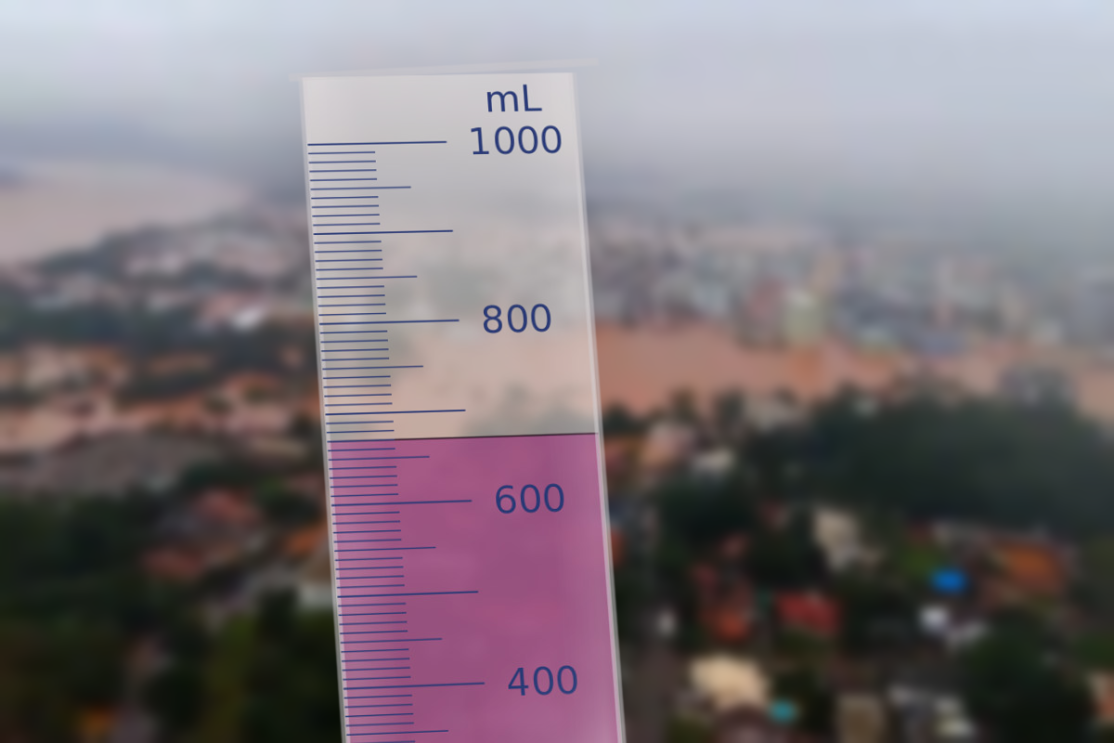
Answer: 670mL
